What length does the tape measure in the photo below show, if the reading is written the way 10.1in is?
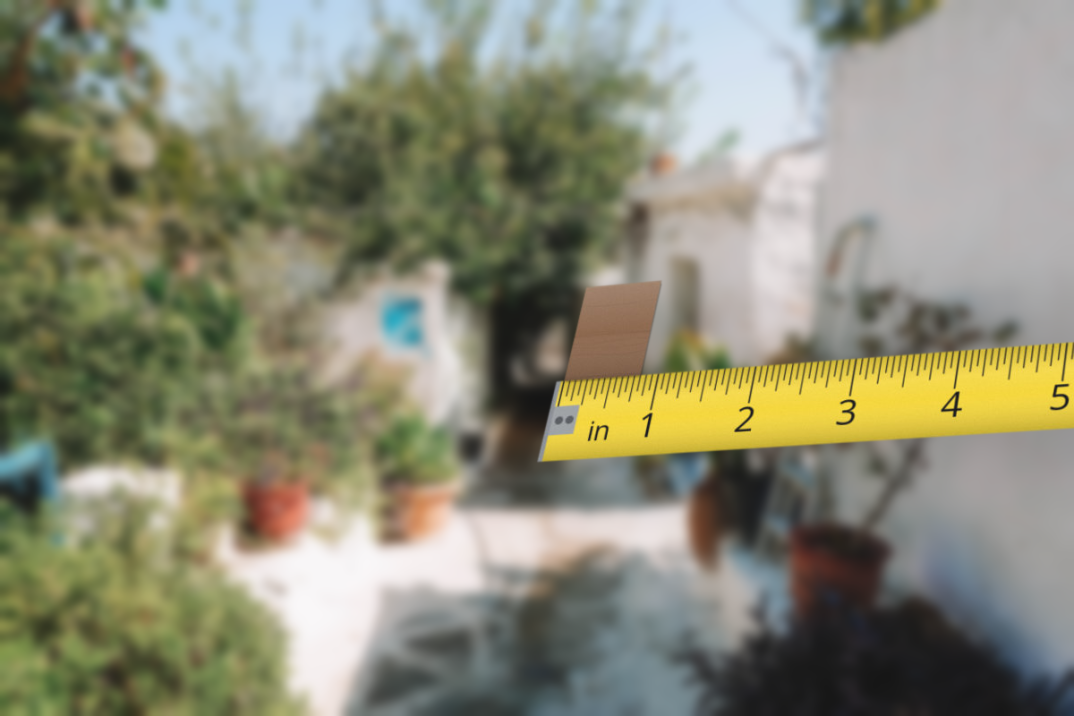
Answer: 0.8125in
